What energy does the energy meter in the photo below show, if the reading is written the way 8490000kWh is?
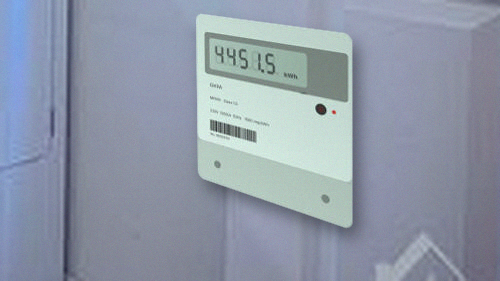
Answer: 4451.5kWh
